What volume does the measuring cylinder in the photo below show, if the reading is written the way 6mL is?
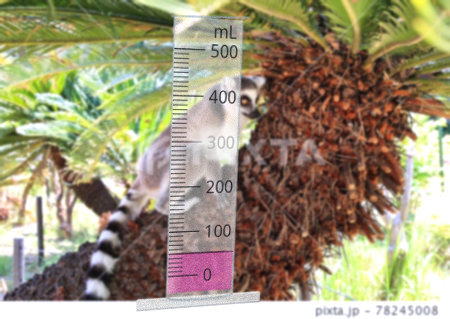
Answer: 50mL
